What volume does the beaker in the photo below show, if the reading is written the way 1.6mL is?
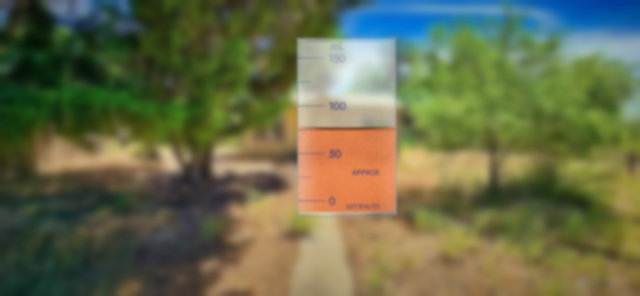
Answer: 75mL
